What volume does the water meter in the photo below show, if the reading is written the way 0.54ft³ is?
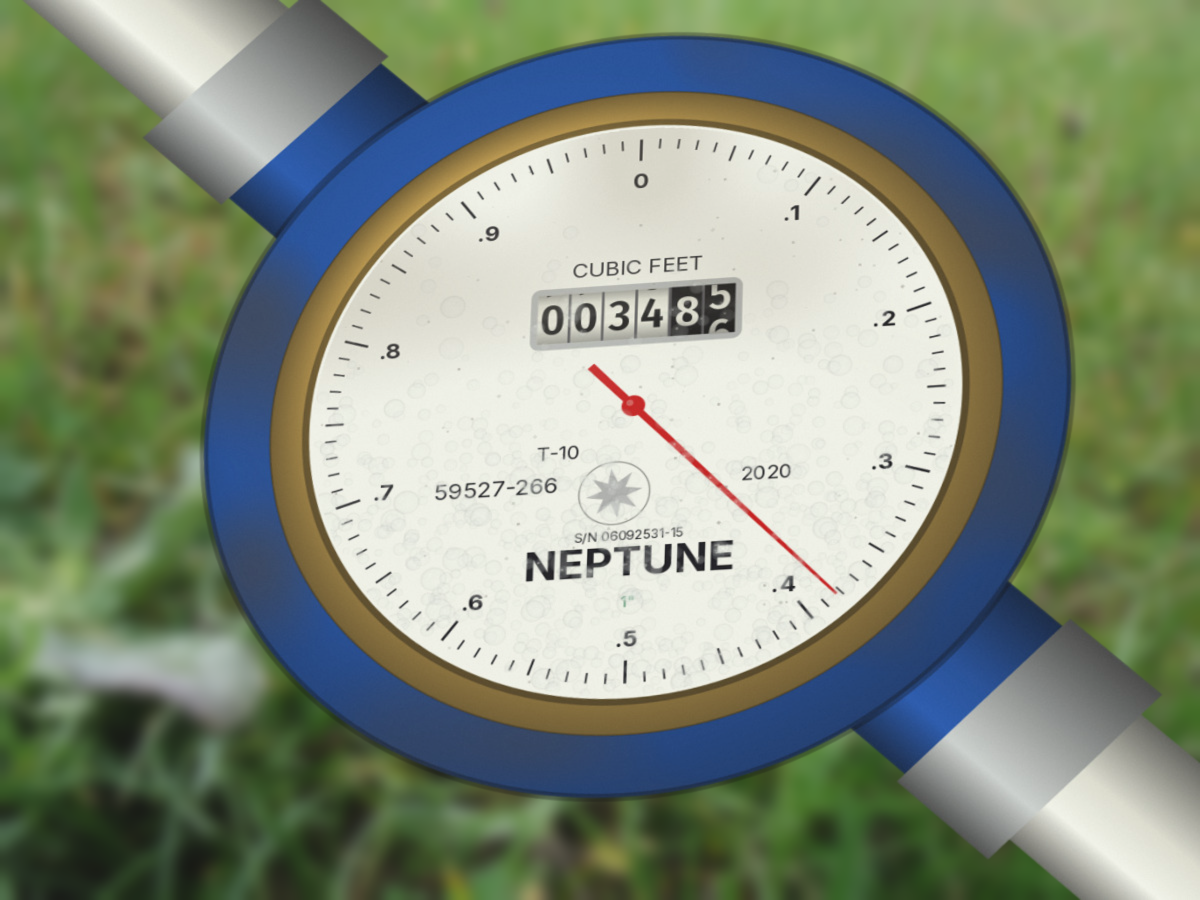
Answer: 3485.38ft³
